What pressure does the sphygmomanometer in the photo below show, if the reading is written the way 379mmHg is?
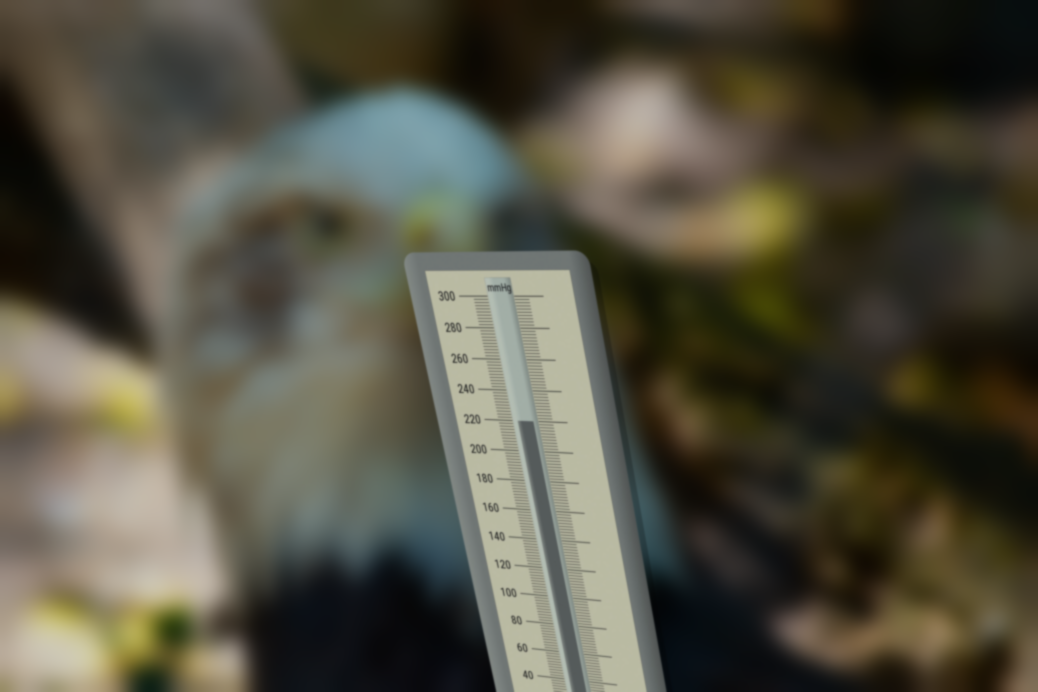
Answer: 220mmHg
